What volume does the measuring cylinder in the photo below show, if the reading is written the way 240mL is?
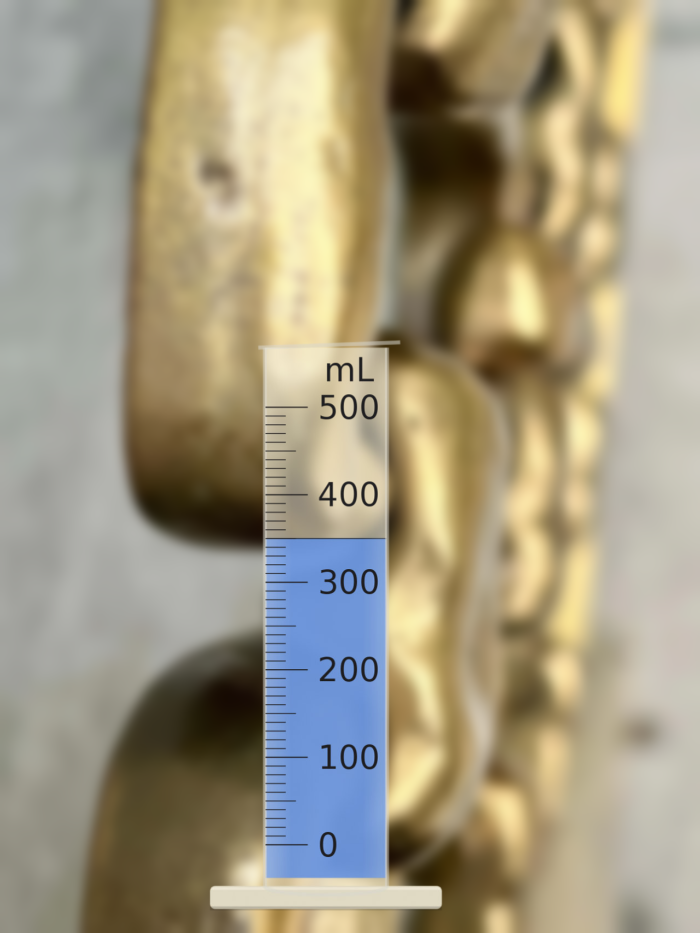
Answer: 350mL
